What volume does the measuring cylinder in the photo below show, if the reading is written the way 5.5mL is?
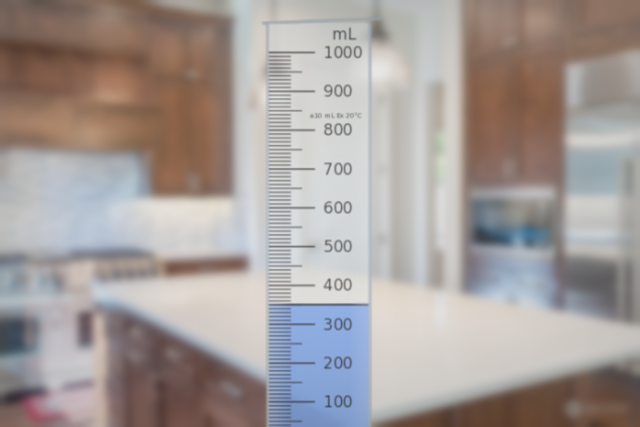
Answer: 350mL
